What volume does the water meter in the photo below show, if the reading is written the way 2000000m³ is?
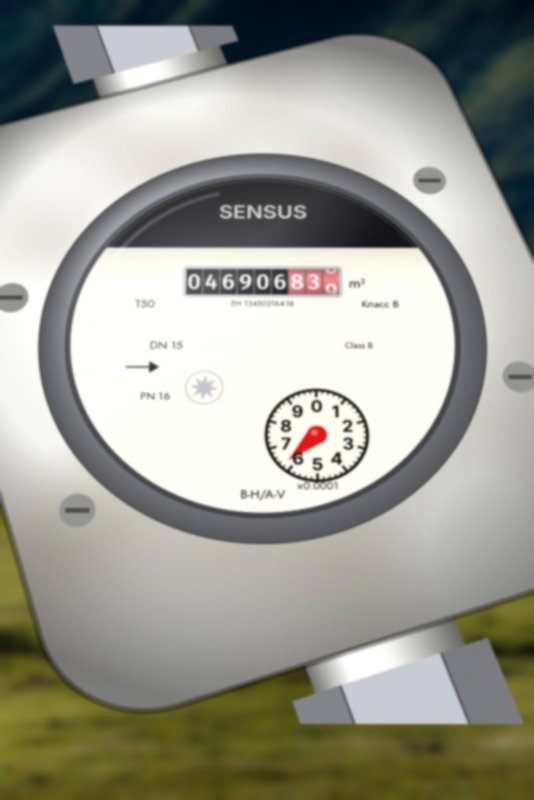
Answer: 46906.8386m³
